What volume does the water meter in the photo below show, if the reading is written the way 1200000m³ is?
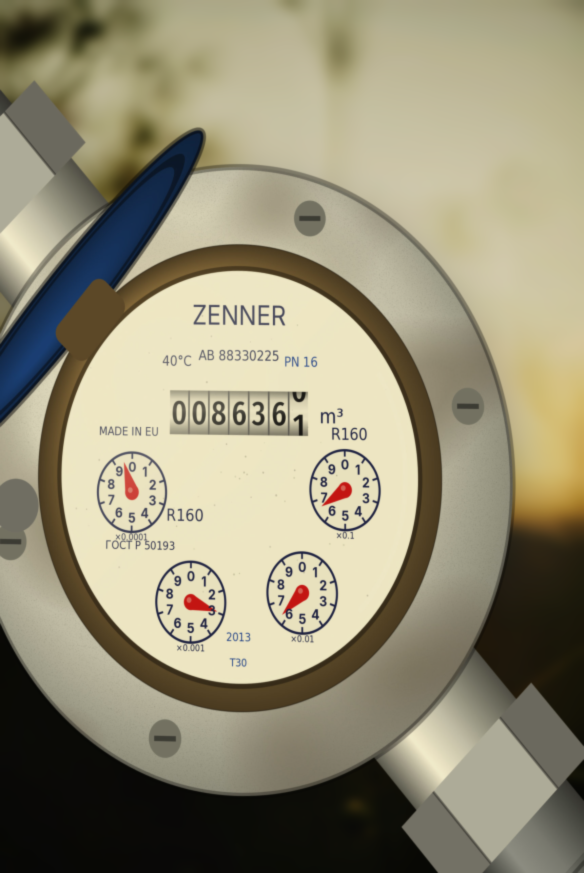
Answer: 86360.6629m³
